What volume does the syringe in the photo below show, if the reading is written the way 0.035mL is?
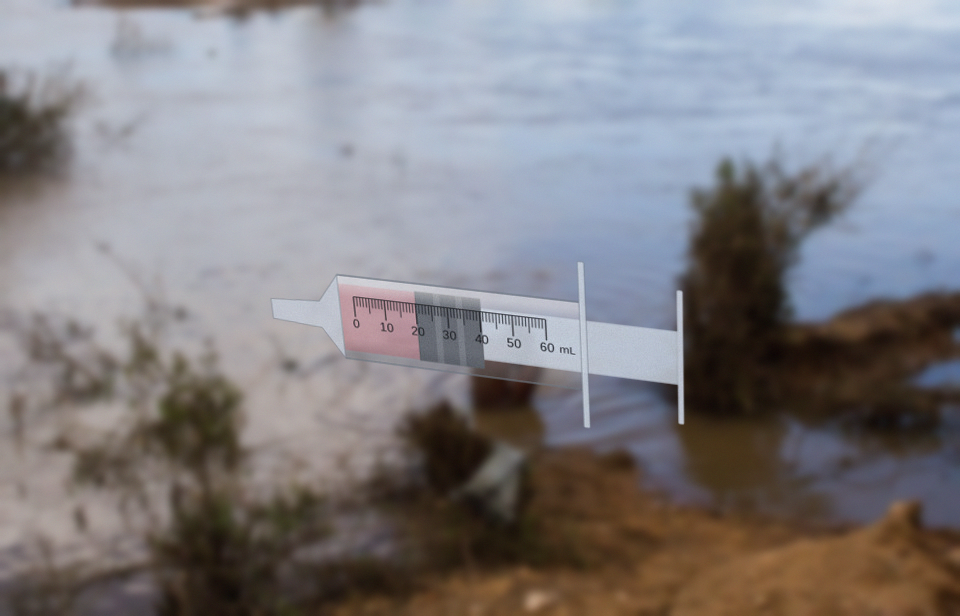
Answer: 20mL
